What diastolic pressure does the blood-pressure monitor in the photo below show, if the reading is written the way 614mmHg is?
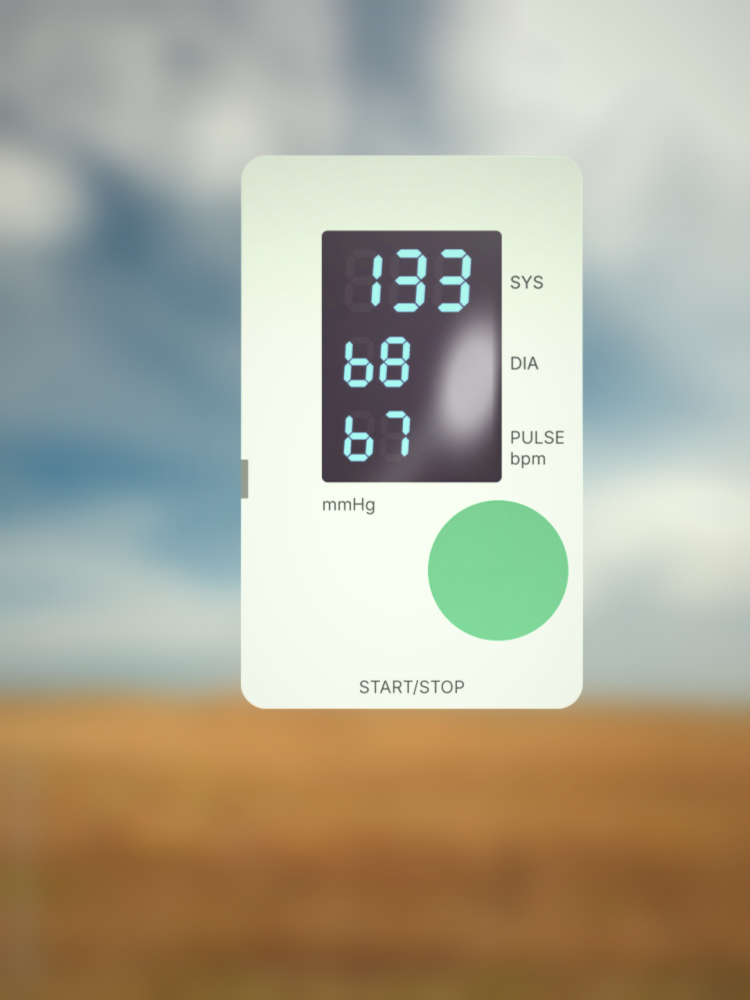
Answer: 68mmHg
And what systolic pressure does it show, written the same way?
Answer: 133mmHg
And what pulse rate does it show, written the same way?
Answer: 67bpm
